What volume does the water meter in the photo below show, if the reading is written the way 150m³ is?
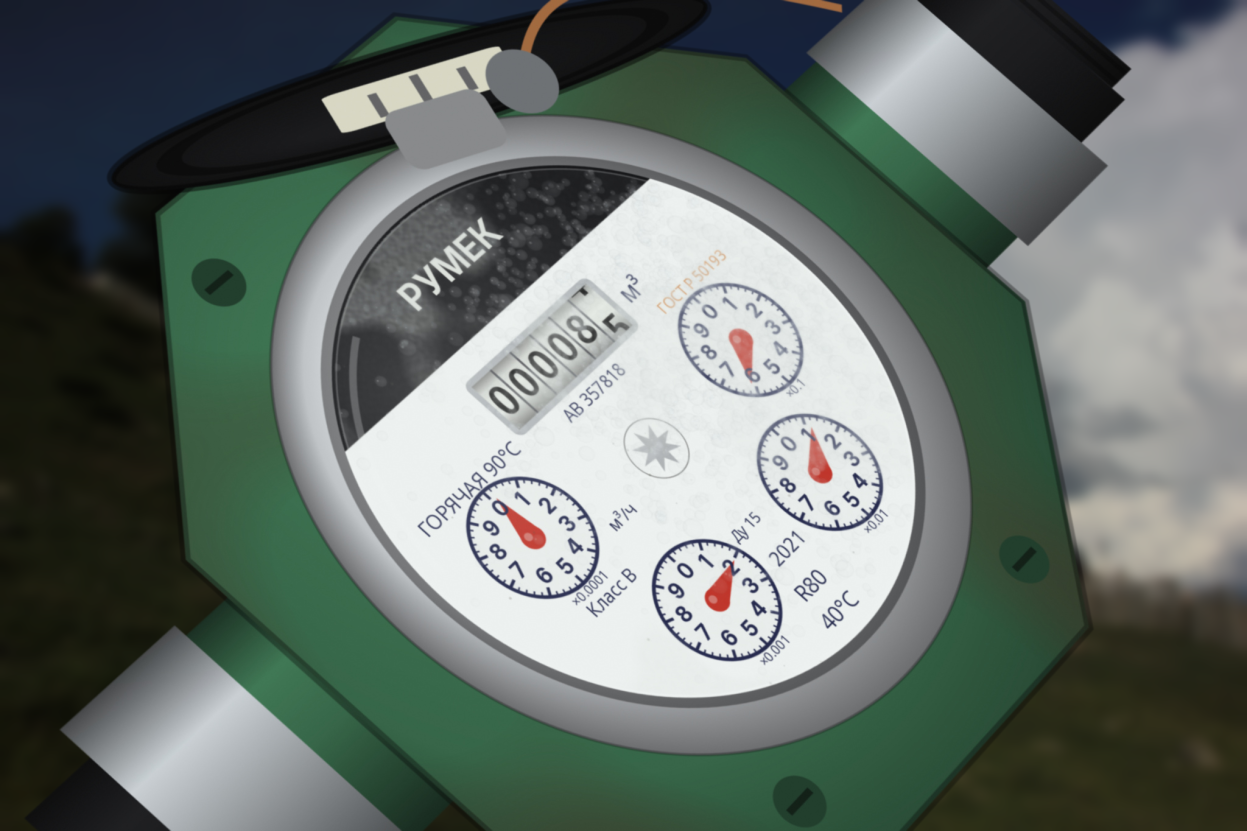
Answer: 84.6120m³
